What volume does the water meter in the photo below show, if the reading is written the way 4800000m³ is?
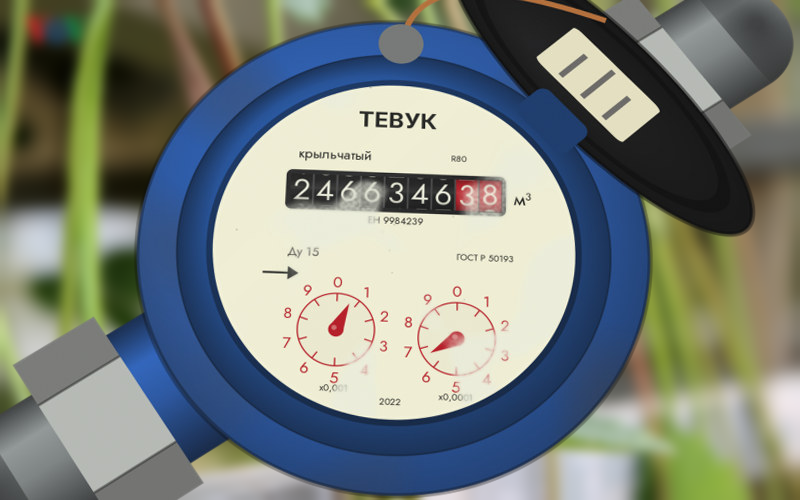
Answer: 2466346.3806m³
